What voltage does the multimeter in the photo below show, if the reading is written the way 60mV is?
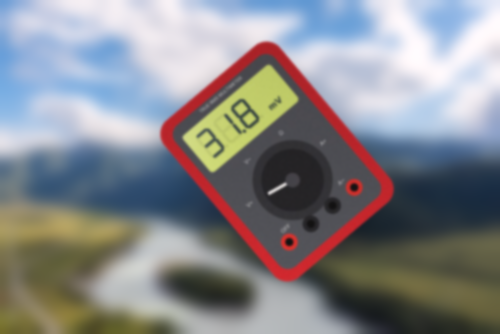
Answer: 31.8mV
